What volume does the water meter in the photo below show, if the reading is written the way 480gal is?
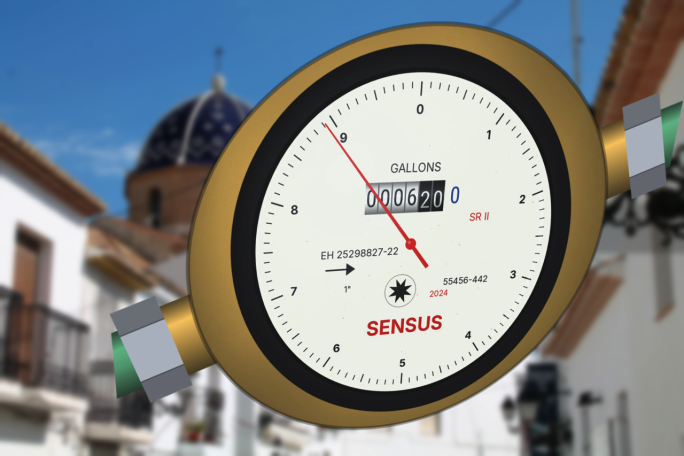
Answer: 6198.9gal
